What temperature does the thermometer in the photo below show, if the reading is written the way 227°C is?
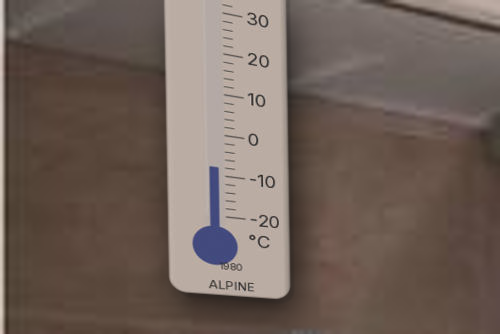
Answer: -8°C
